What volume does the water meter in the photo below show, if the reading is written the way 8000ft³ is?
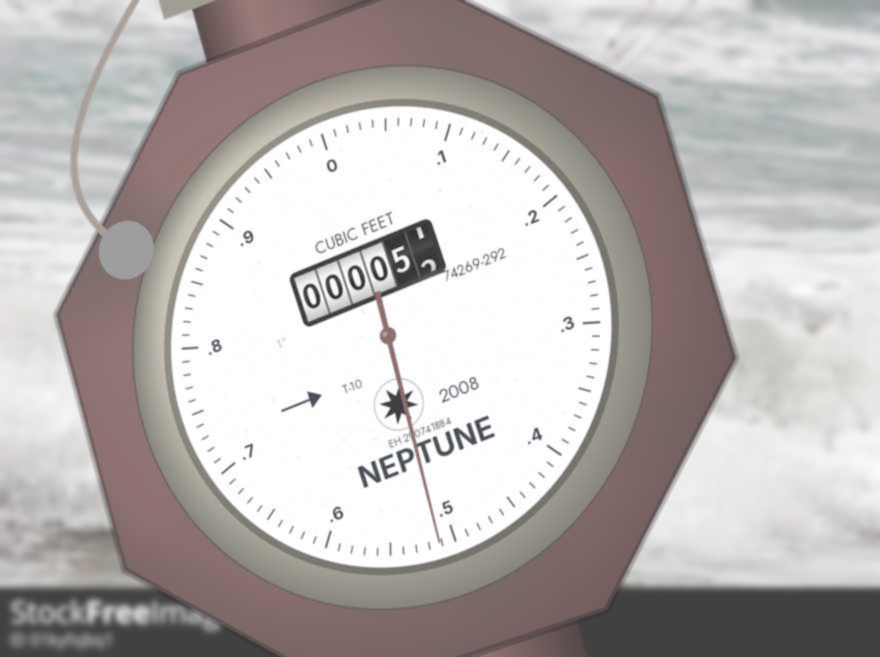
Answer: 51.51ft³
